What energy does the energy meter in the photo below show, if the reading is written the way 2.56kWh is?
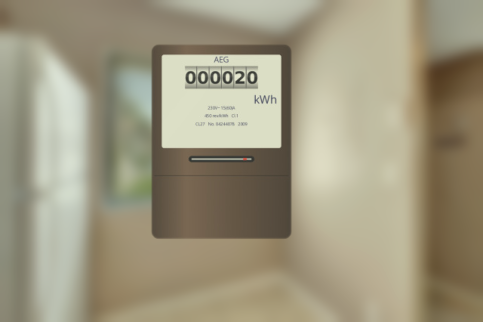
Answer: 20kWh
